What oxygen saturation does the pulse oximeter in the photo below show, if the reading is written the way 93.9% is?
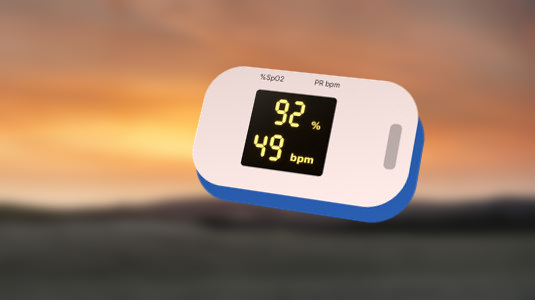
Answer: 92%
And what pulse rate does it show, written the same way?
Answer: 49bpm
